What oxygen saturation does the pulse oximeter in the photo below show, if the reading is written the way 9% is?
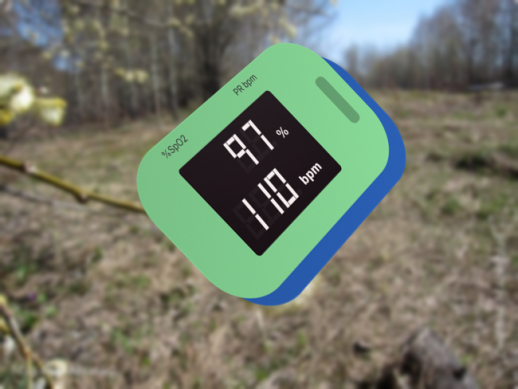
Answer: 97%
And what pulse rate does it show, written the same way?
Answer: 110bpm
